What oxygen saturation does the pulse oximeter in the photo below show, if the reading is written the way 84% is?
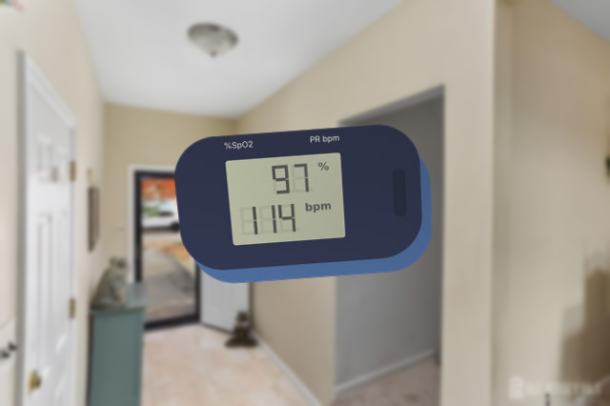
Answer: 97%
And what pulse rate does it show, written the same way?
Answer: 114bpm
